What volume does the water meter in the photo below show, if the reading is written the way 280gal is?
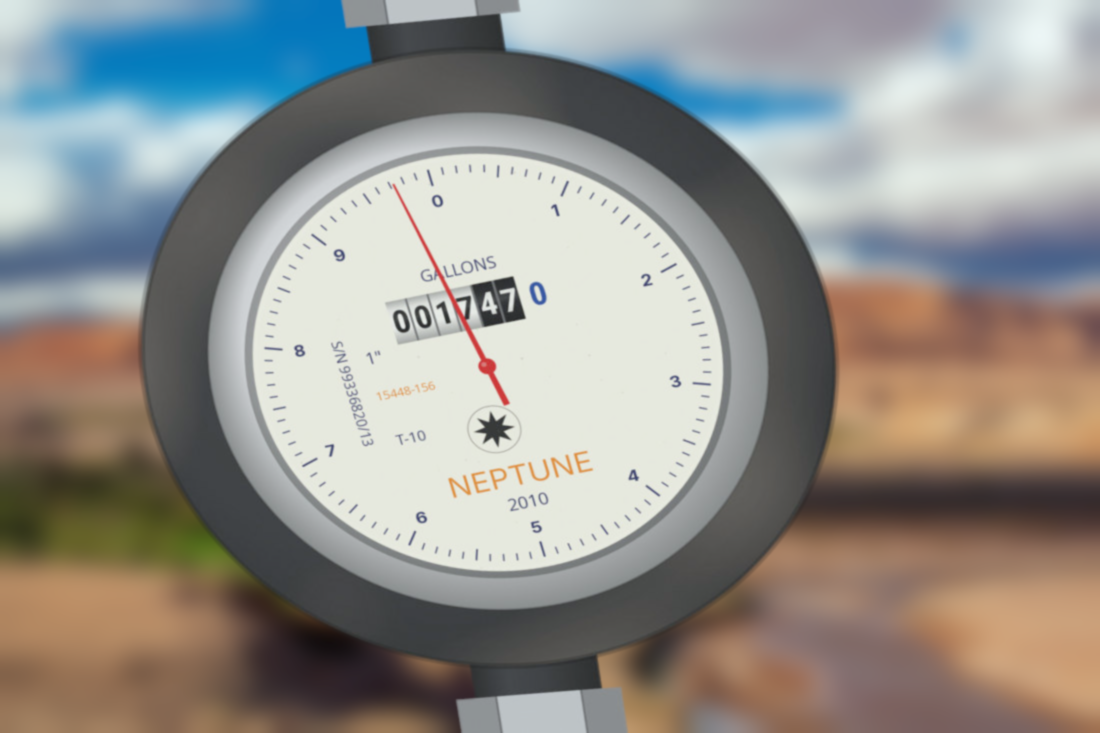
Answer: 17469.7gal
